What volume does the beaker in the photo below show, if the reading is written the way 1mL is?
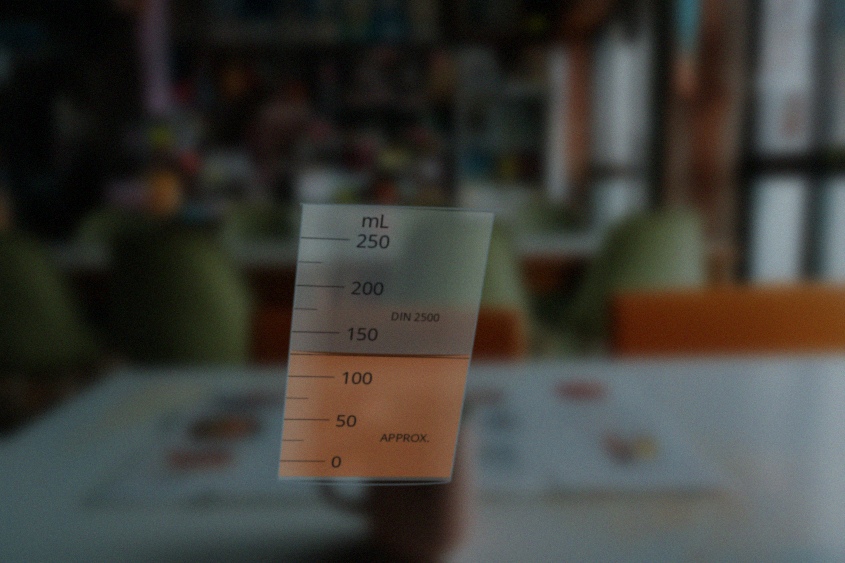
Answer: 125mL
